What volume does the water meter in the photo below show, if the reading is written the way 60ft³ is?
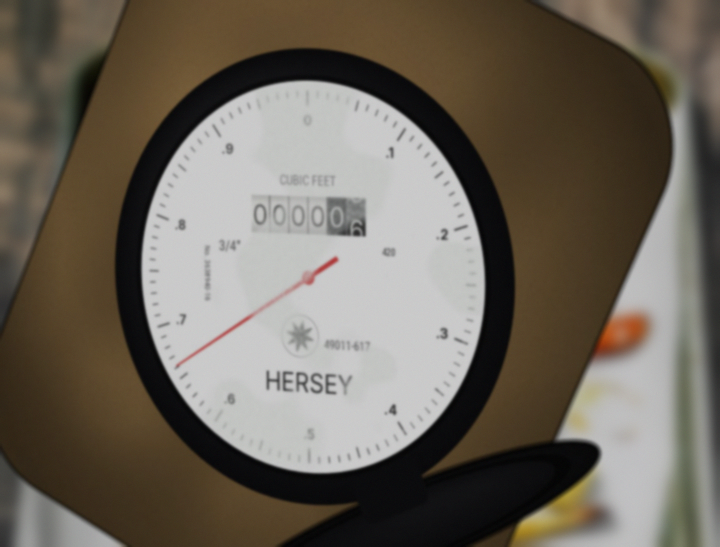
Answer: 5.66ft³
